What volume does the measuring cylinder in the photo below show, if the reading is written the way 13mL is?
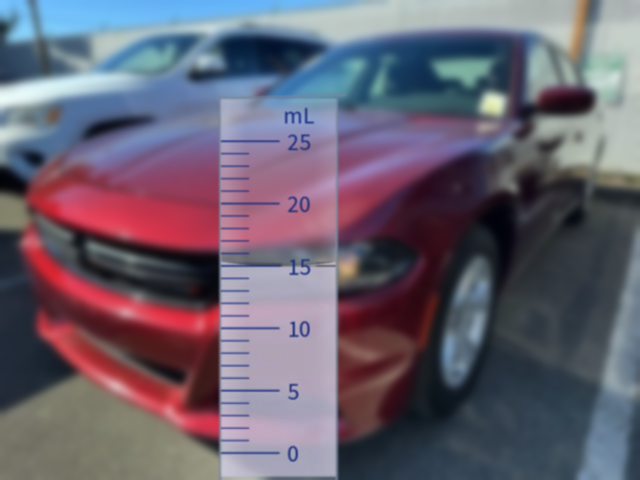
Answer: 15mL
